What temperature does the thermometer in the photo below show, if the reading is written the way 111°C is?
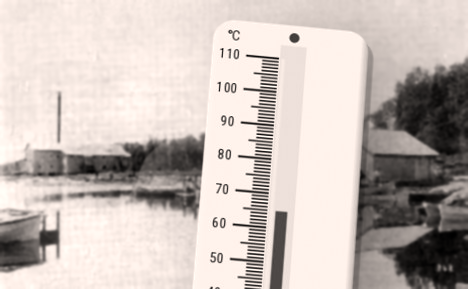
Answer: 65°C
